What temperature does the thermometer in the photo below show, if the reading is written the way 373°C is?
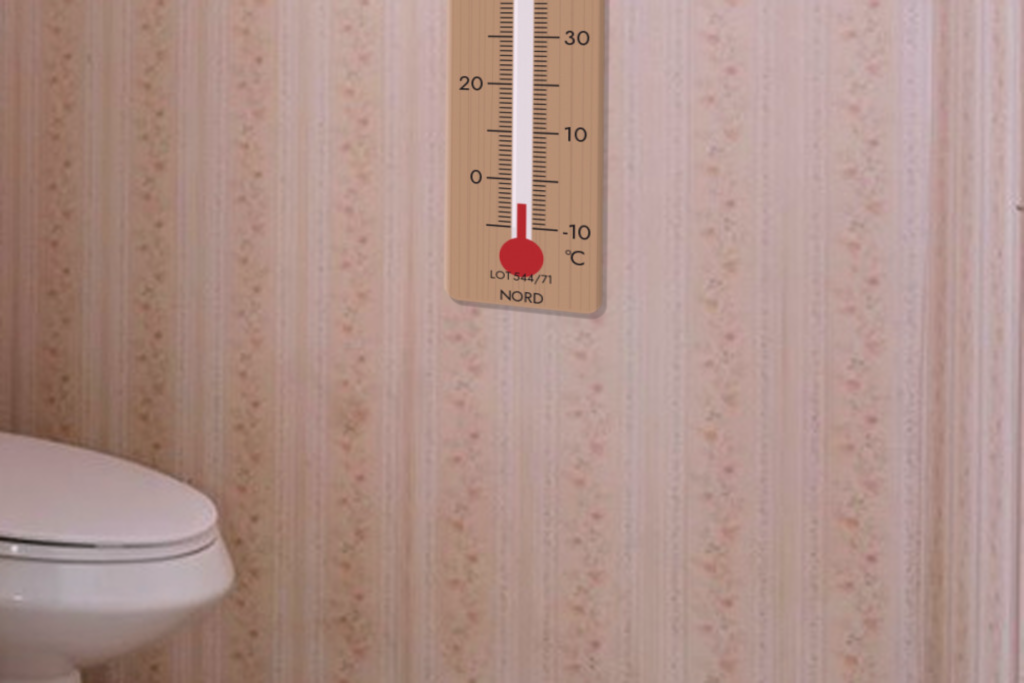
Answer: -5°C
